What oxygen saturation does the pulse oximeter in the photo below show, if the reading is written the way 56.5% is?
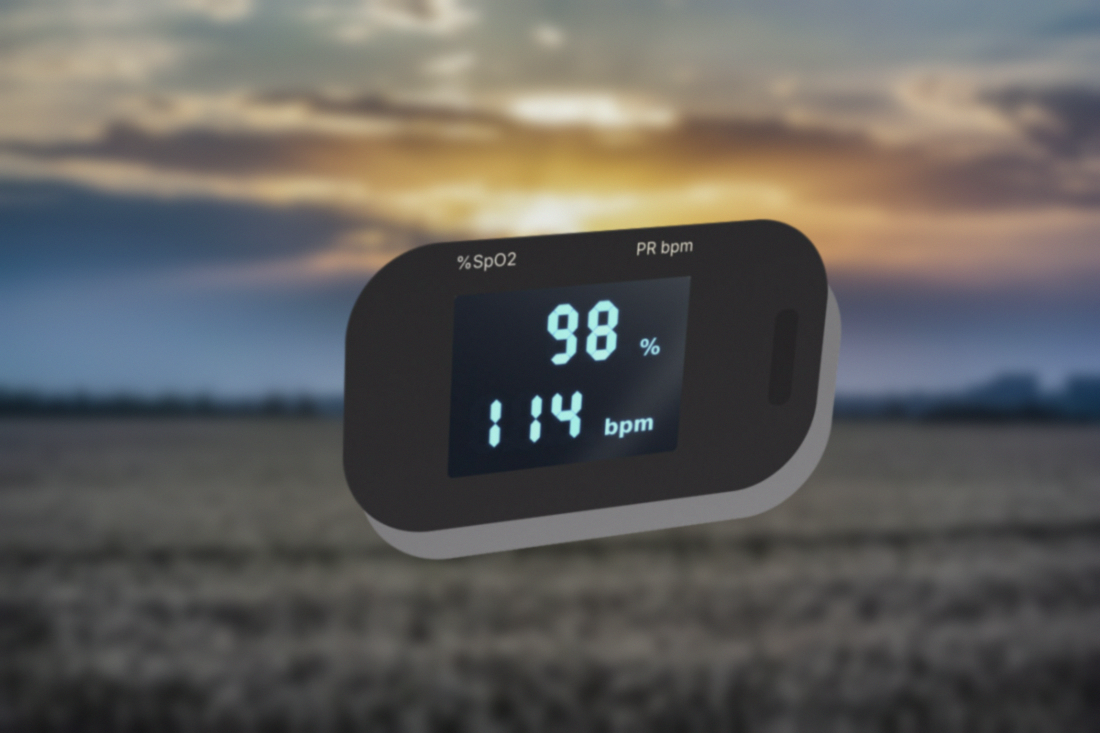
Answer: 98%
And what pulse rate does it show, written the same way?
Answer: 114bpm
